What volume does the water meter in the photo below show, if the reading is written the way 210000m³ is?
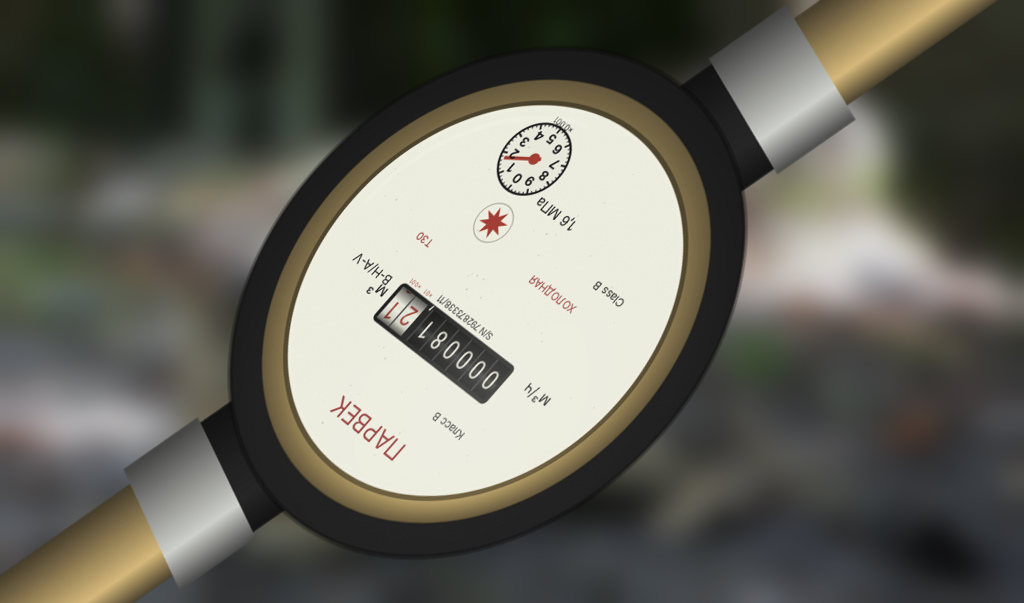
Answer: 81.211m³
